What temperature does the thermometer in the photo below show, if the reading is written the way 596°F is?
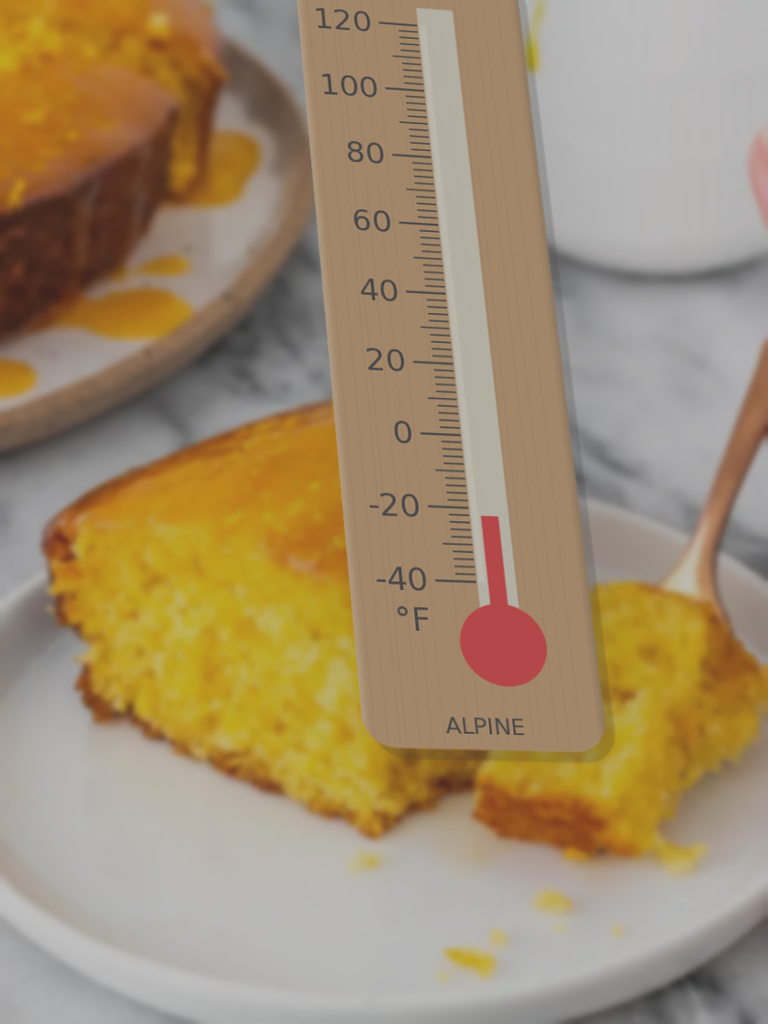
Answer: -22°F
